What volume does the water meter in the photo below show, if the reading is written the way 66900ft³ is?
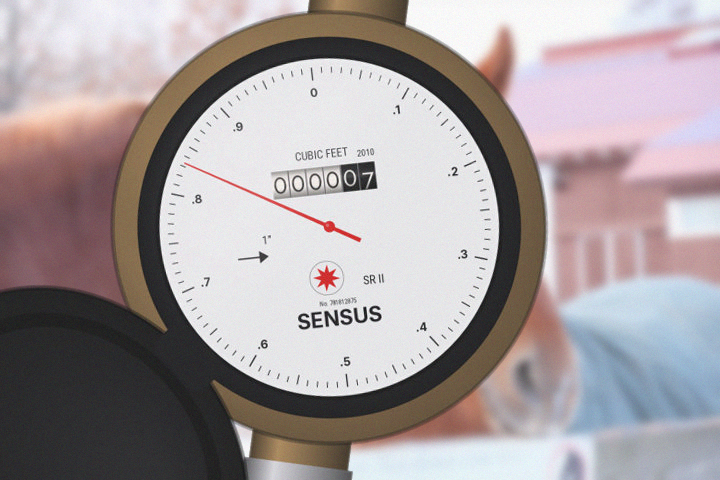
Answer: 6.83ft³
